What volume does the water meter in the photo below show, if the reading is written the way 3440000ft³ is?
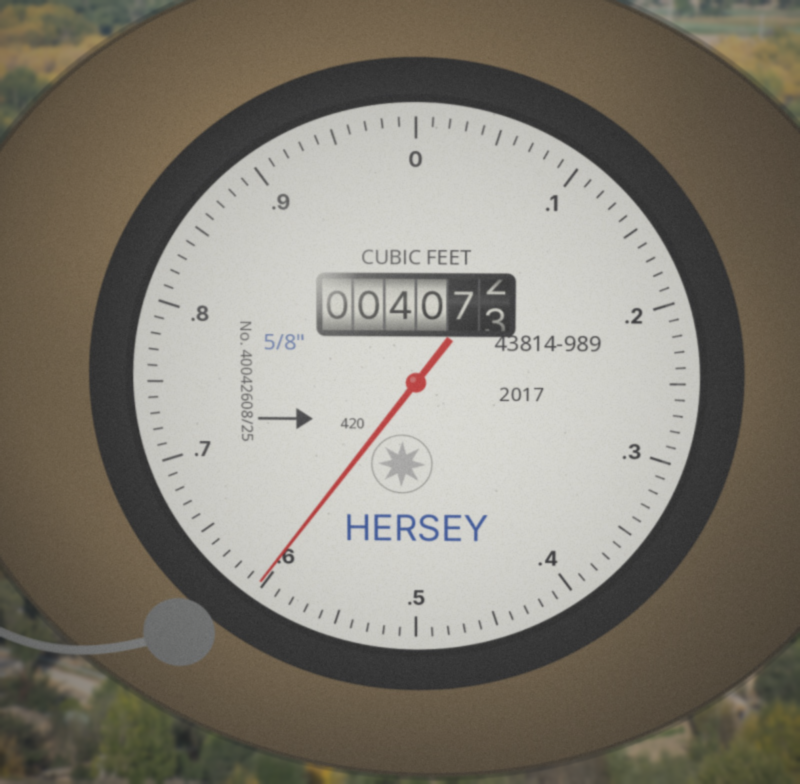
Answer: 4072.60ft³
